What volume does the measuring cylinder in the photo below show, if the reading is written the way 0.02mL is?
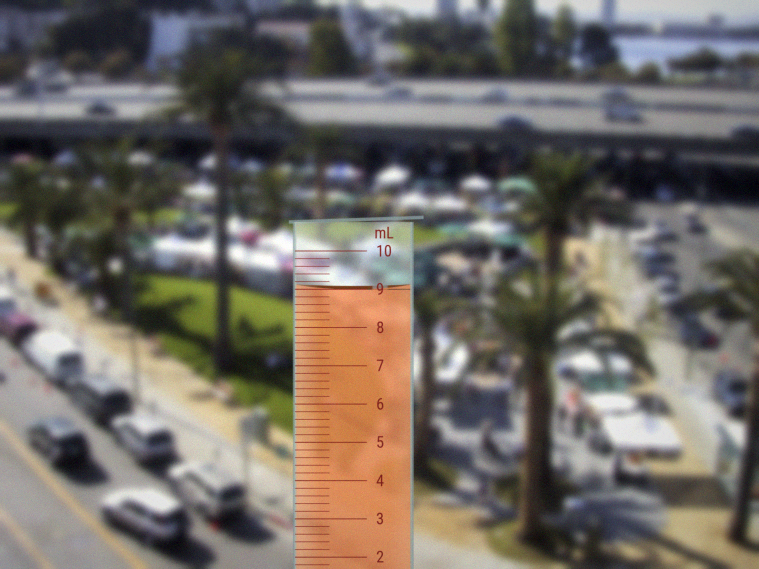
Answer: 9mL
